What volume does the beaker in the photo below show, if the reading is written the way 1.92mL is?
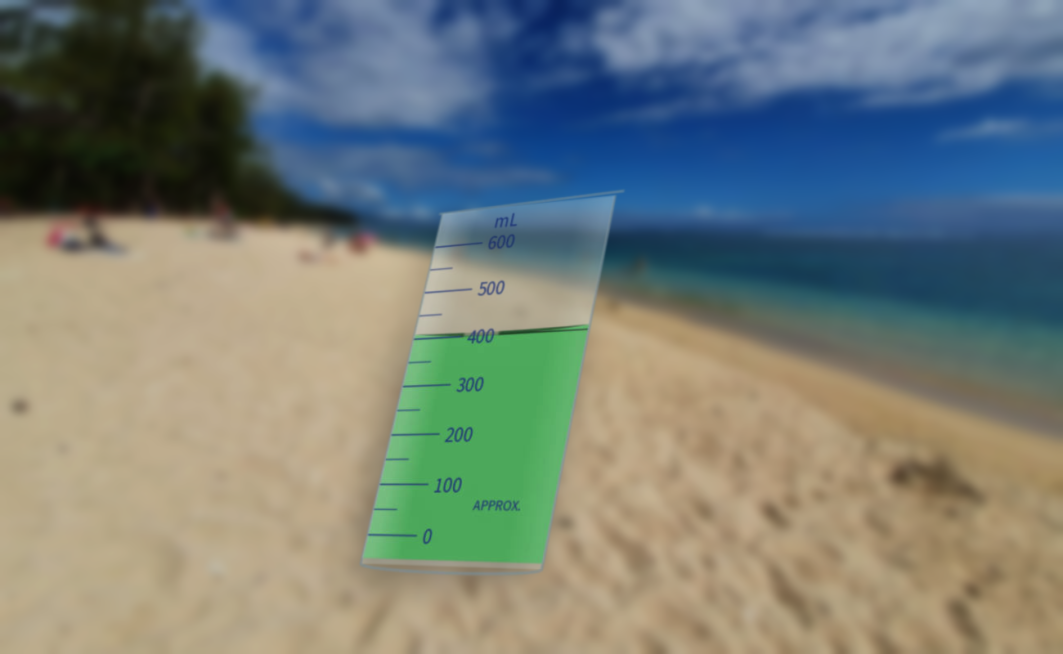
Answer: 400mL
